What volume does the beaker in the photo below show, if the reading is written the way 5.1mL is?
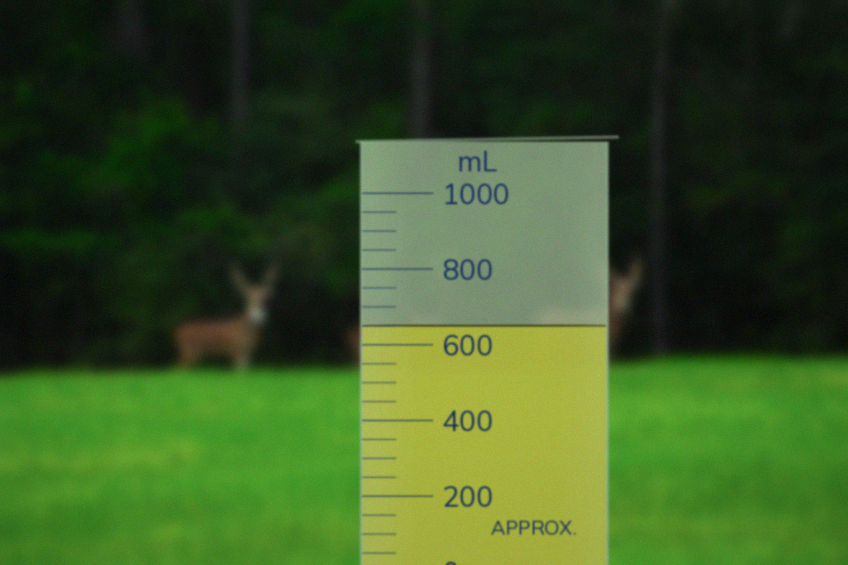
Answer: 650mL
